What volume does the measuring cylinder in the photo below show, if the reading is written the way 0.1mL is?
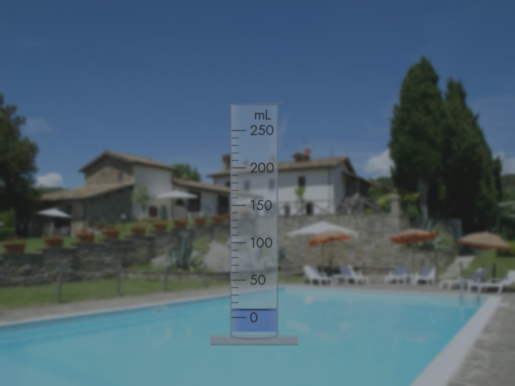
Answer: 10mL
